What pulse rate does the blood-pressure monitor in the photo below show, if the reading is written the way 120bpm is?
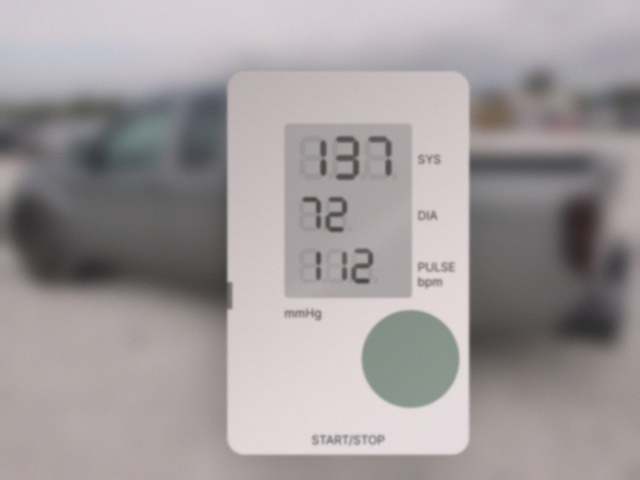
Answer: 112bpm
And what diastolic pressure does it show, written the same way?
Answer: 72mmHg
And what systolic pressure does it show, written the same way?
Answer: 137mmHg
